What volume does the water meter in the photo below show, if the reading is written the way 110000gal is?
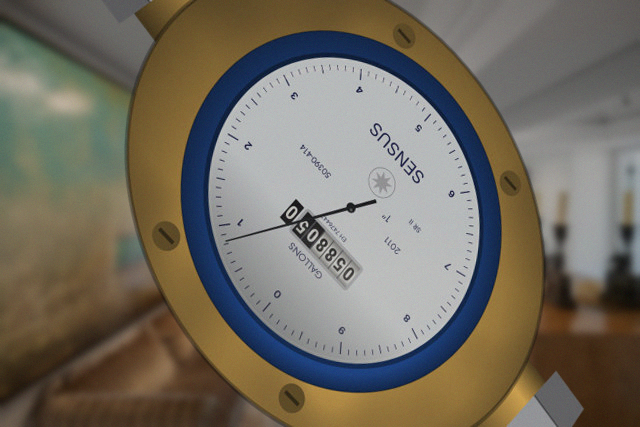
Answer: 588050.8gal
